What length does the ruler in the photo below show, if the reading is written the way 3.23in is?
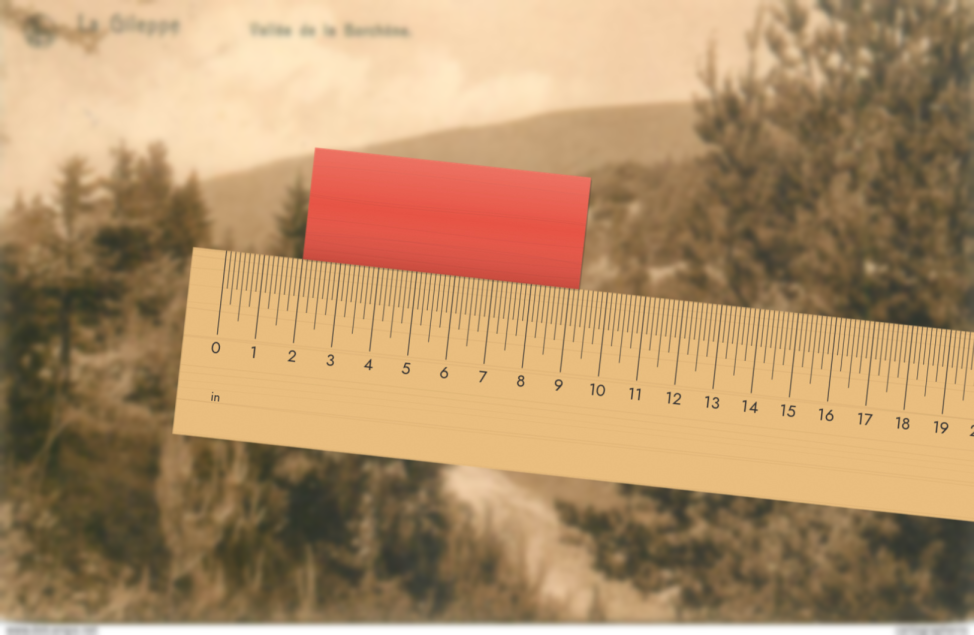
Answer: 7.25in
